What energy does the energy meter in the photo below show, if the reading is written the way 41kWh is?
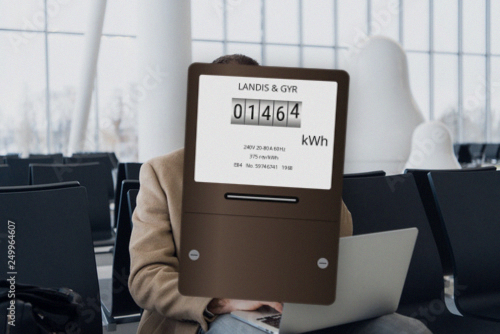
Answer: 1464kWh
